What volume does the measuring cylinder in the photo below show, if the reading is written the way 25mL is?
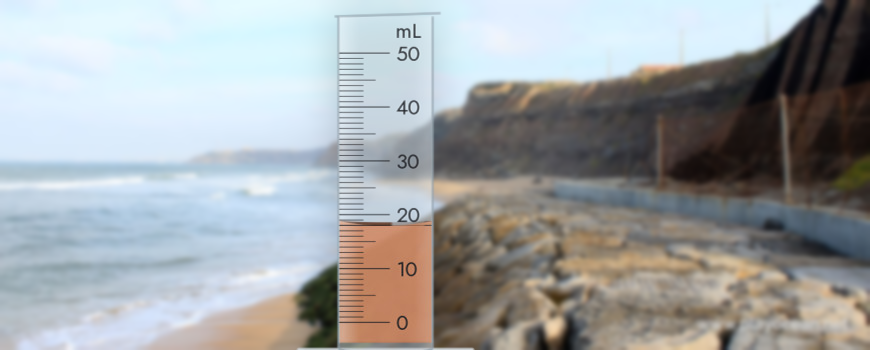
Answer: 18mL
